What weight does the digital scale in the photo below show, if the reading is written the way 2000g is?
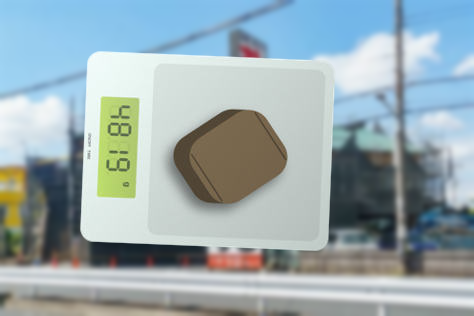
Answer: 4819g
